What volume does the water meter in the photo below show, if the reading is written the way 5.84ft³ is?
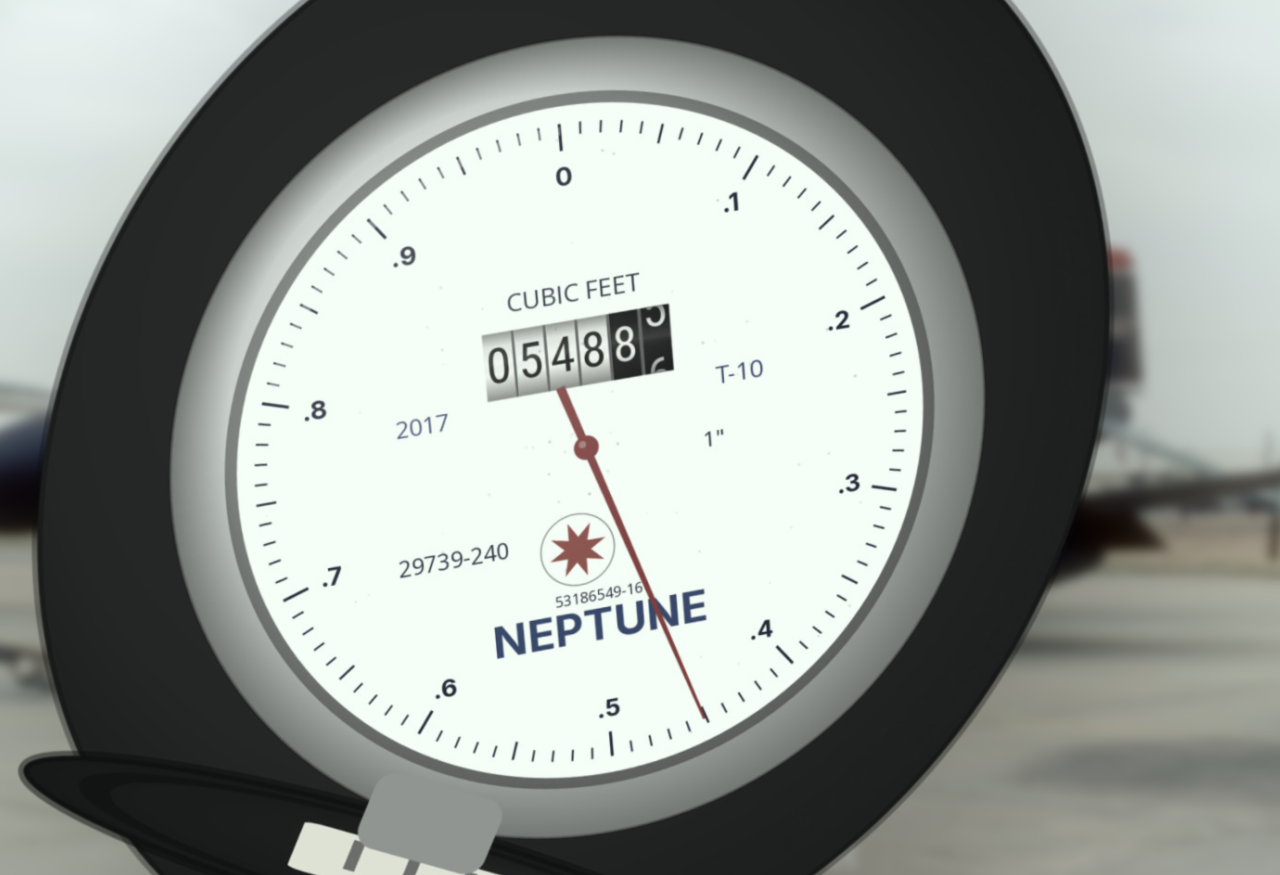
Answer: 54885.45ft³
